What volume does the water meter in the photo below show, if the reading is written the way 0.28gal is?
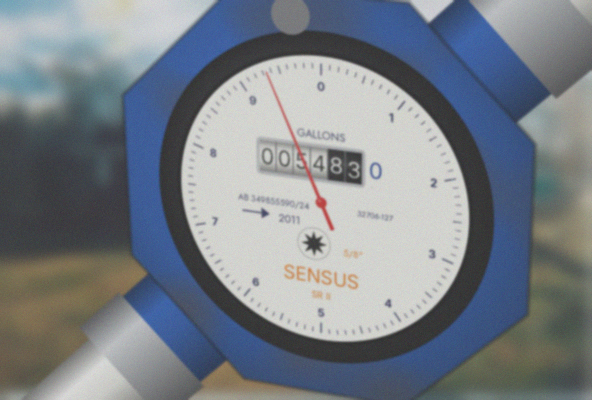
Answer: 54829.3gal
